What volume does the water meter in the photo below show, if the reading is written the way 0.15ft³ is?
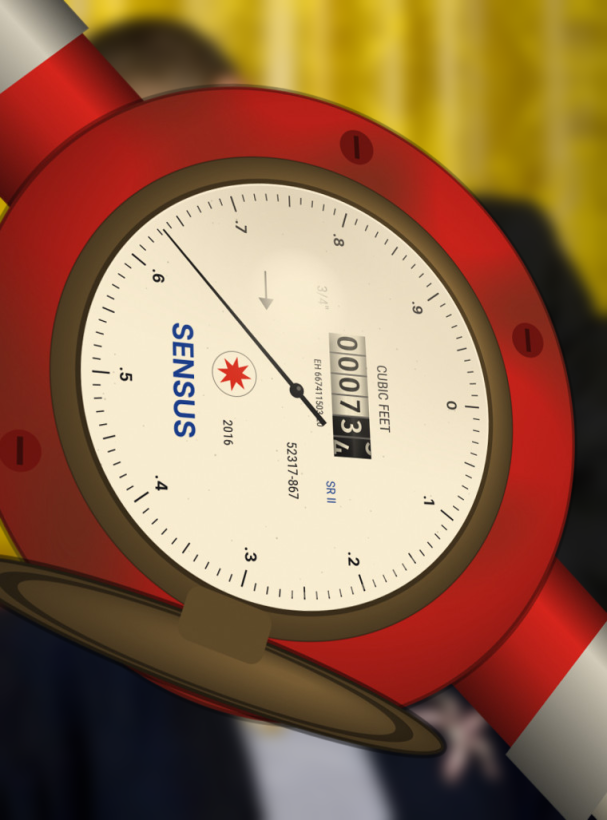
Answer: 733.63ft³
